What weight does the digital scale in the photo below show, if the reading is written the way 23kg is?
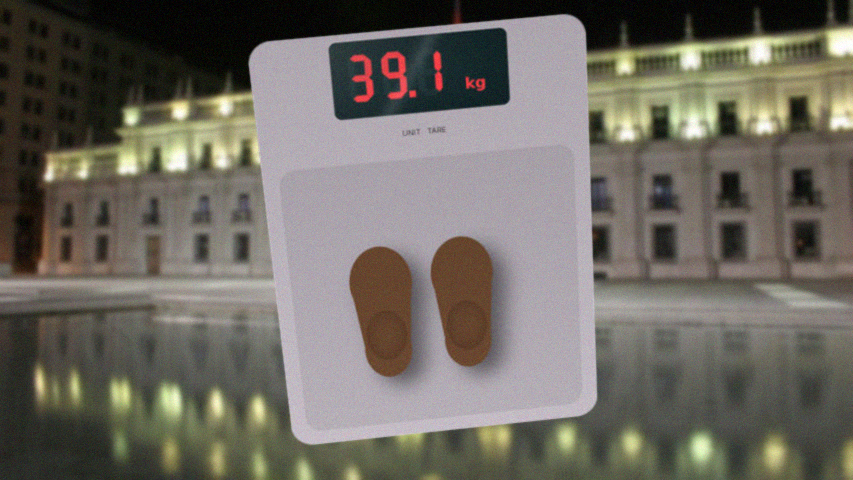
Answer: 39.1kg
